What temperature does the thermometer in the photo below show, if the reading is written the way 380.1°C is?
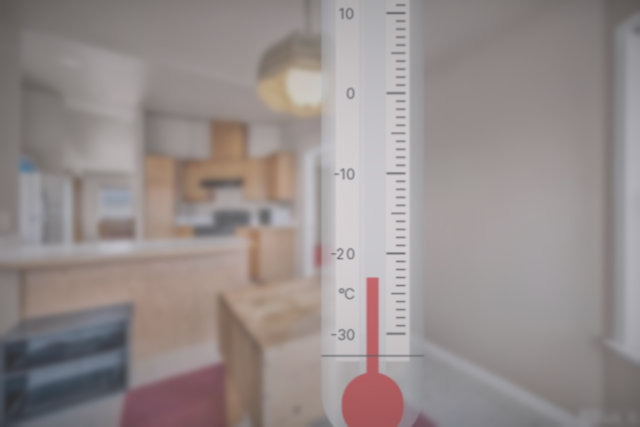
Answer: -23°C
